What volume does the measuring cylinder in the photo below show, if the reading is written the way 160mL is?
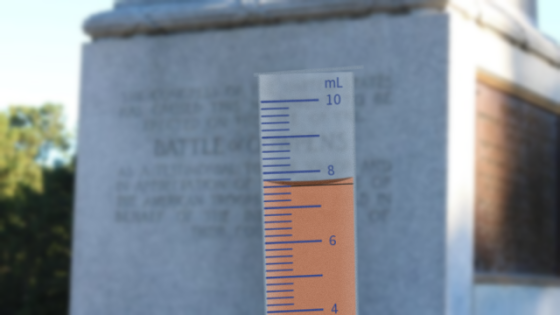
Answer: 7.6mL
